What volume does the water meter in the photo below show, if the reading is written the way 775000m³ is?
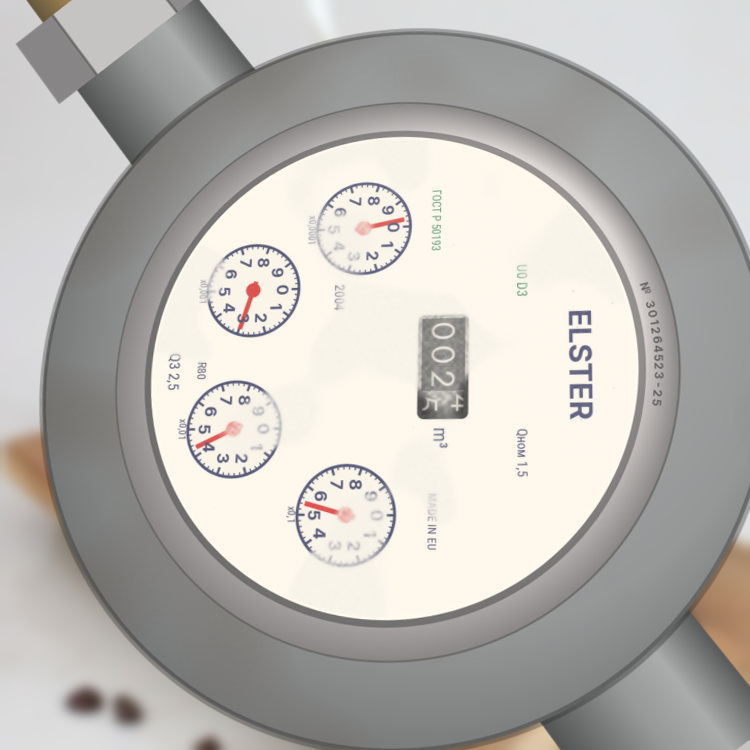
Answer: 24.5429m³
